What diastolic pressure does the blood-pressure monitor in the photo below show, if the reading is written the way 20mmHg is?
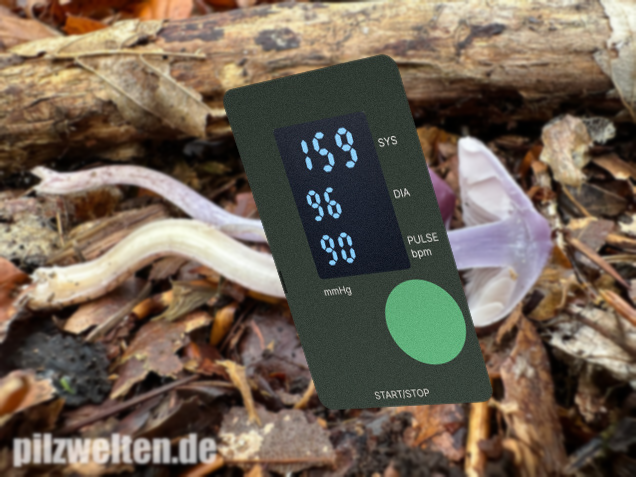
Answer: 96mmHg
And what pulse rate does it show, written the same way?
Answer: 90bpm
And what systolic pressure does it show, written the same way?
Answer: 159mmHg
